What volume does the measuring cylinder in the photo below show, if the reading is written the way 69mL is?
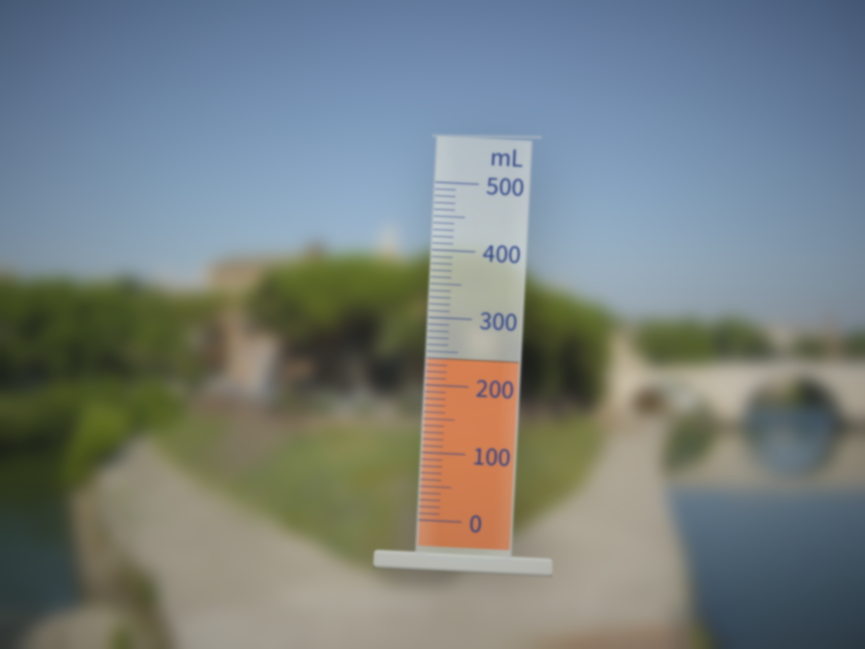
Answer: 240mL
